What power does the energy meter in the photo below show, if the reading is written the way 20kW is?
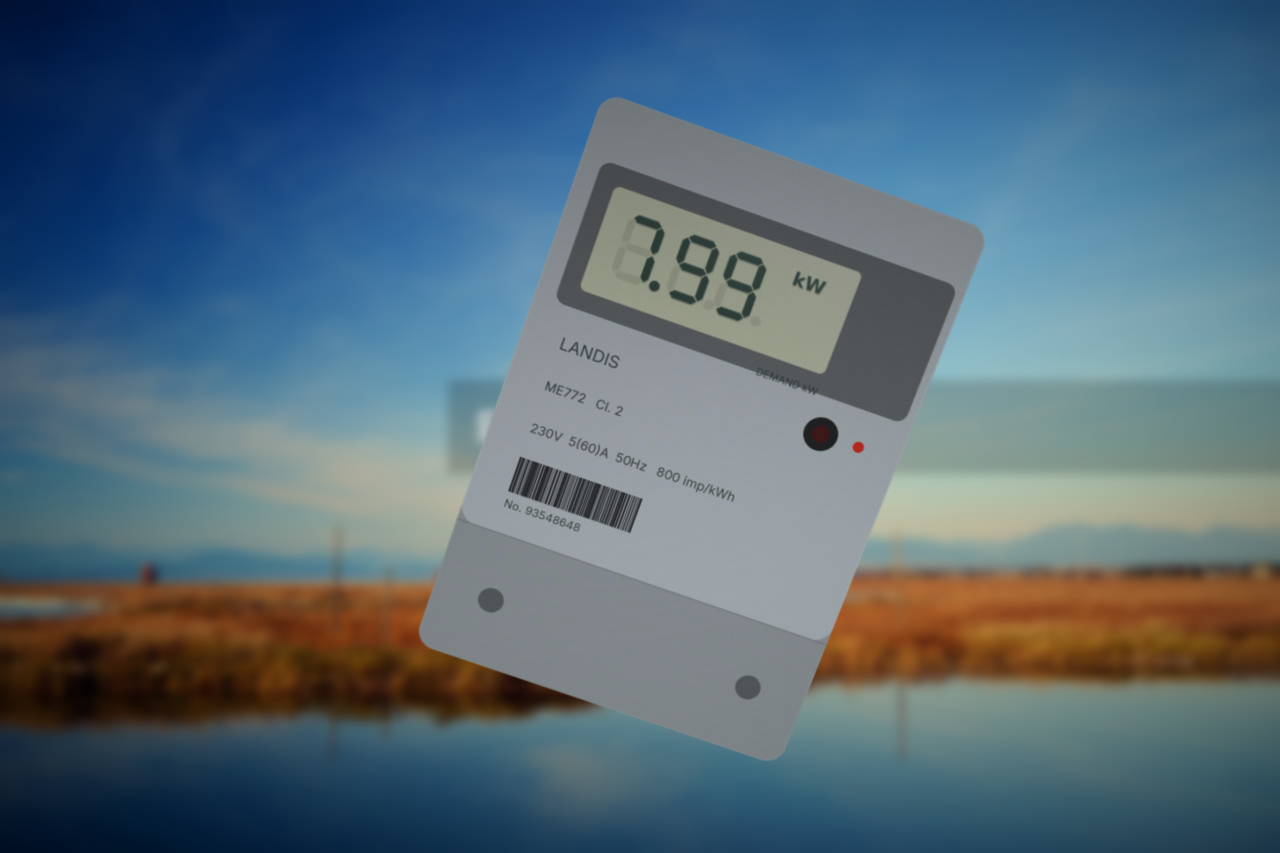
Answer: 7.99kW
